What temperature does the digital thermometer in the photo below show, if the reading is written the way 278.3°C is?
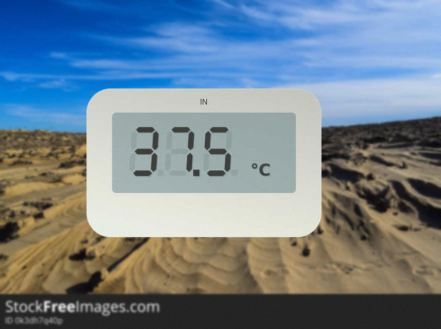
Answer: 37.5°C
